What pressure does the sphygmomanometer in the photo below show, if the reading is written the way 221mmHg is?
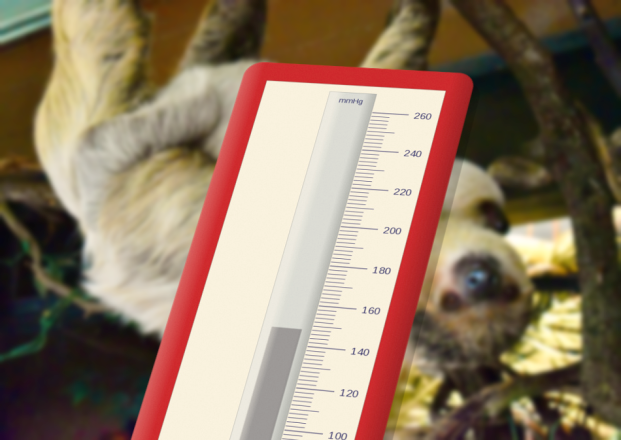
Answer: 148mmHg
